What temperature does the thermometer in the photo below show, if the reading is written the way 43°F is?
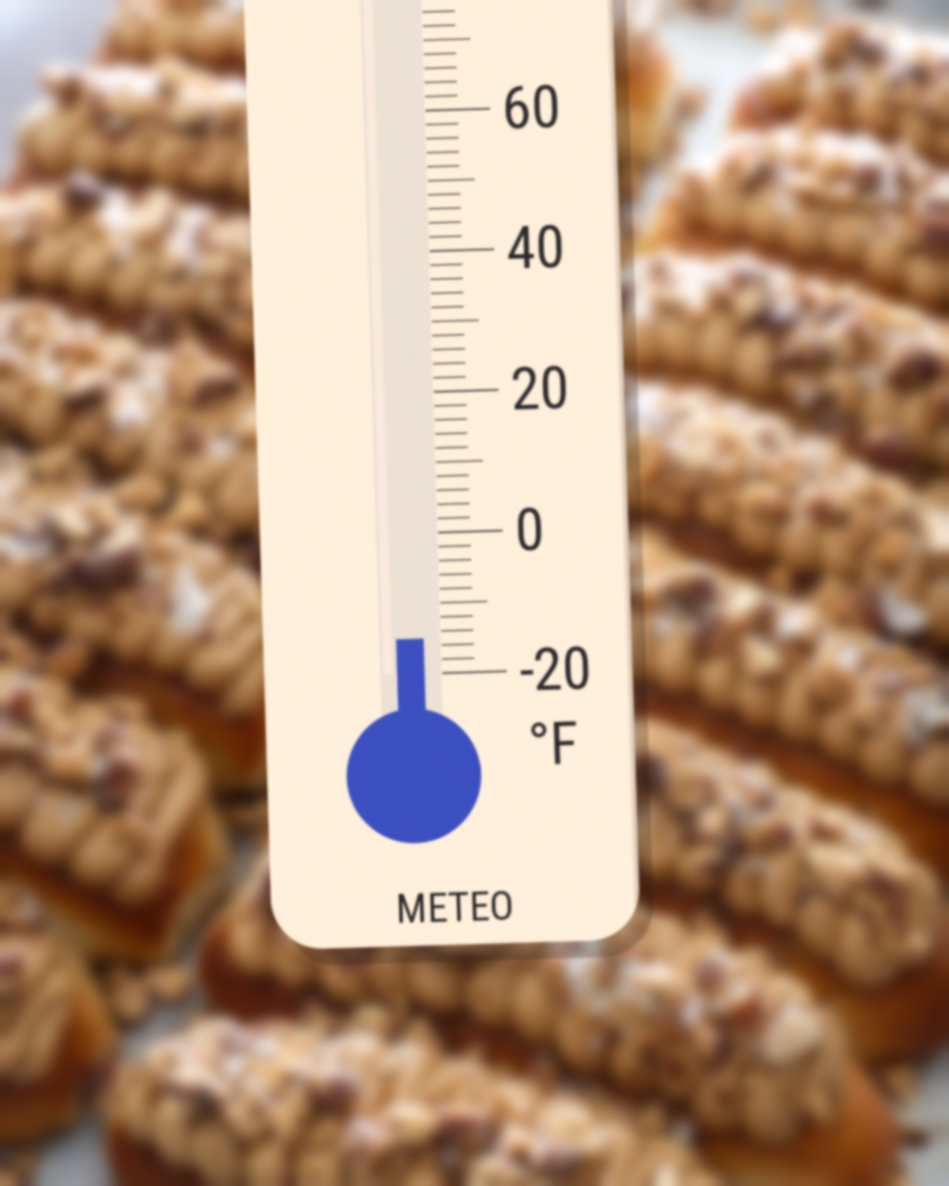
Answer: -15°F
